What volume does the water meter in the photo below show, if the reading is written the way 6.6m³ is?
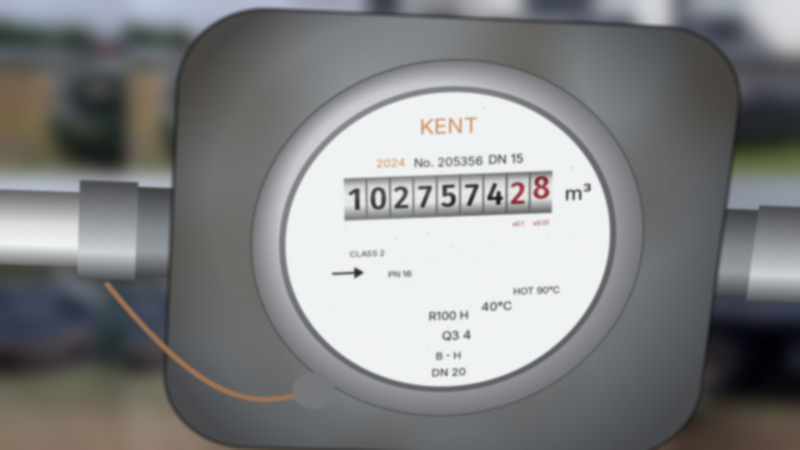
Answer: 1027574.28m³
